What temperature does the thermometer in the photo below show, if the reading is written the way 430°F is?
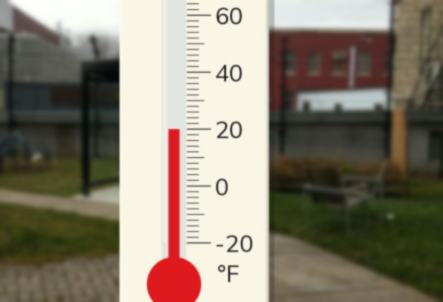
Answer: 20°F
